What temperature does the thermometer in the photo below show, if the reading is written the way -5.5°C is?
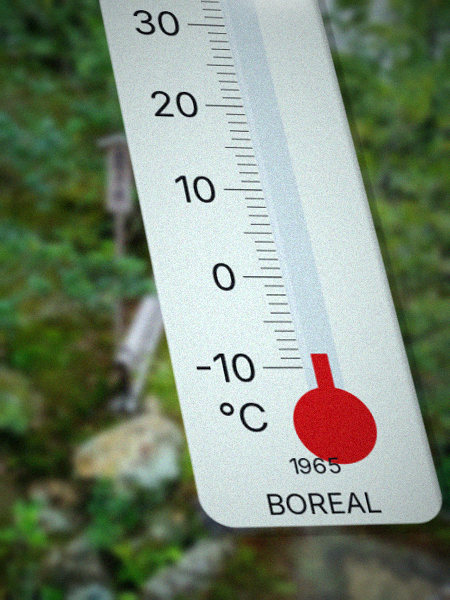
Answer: -8.5°C
